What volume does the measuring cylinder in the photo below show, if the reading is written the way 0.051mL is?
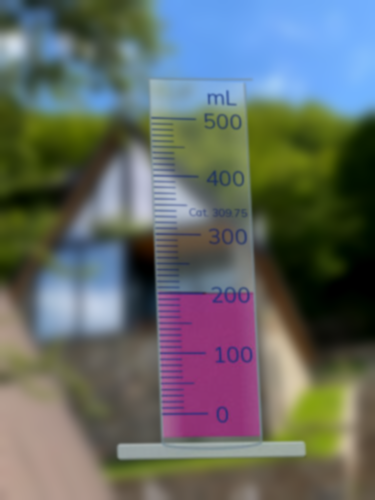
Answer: 200mL
